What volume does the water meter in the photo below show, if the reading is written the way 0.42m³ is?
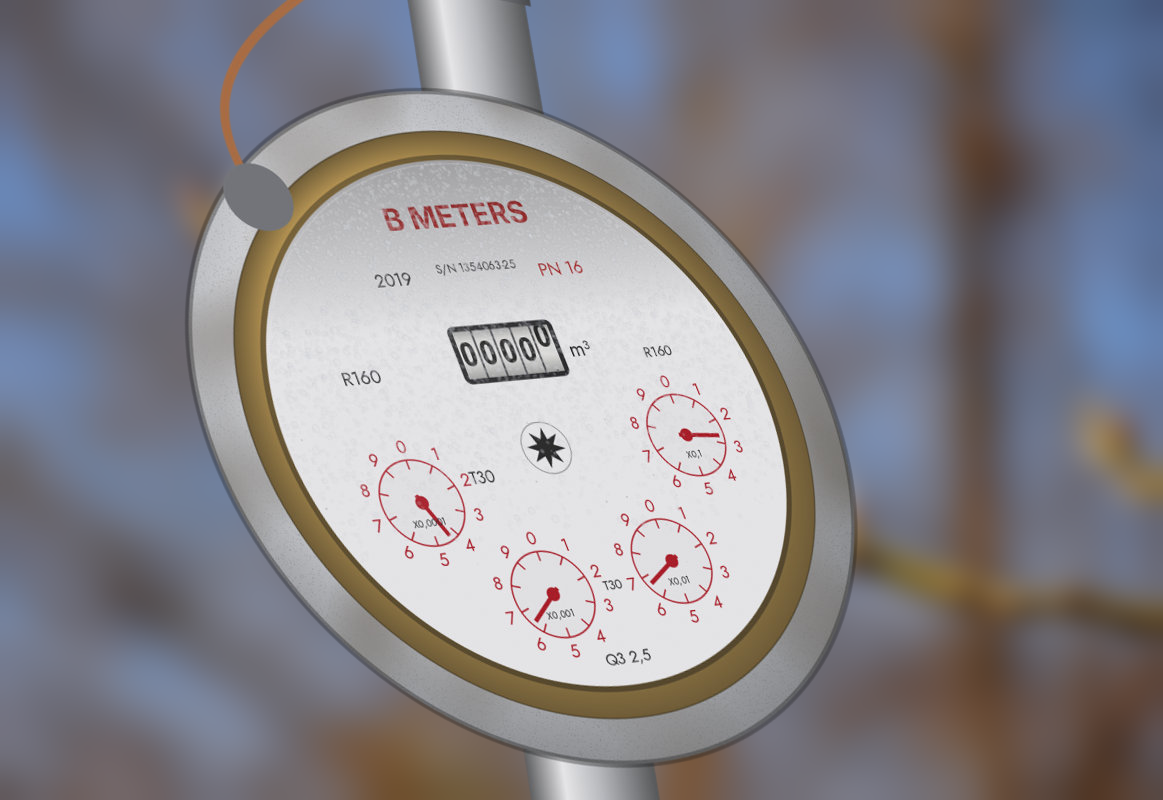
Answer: 0.2664m³
